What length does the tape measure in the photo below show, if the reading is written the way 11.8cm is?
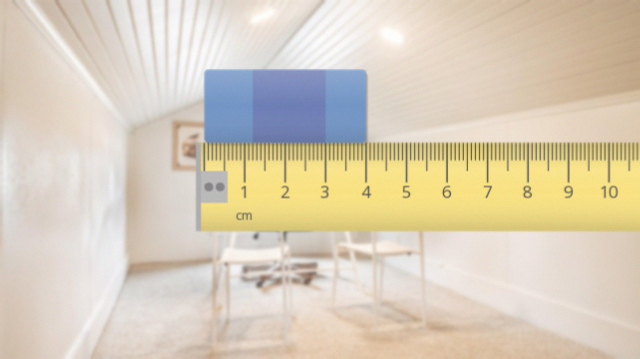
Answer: 4cm
